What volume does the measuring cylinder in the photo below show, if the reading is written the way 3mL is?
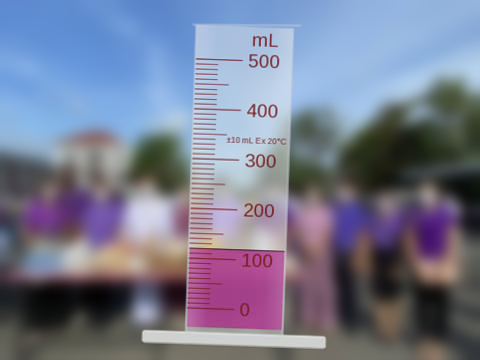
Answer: 120mL
